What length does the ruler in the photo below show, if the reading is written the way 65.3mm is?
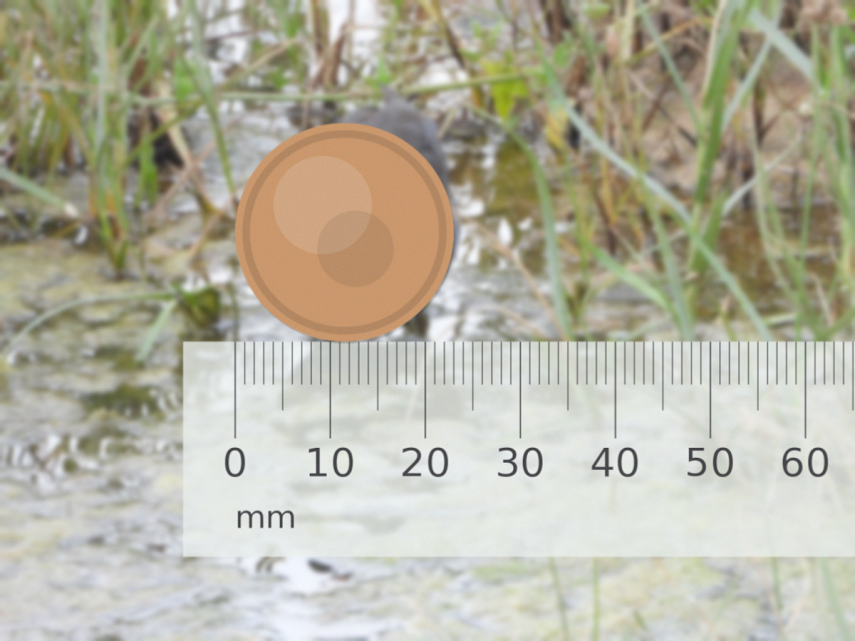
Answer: 23mm
